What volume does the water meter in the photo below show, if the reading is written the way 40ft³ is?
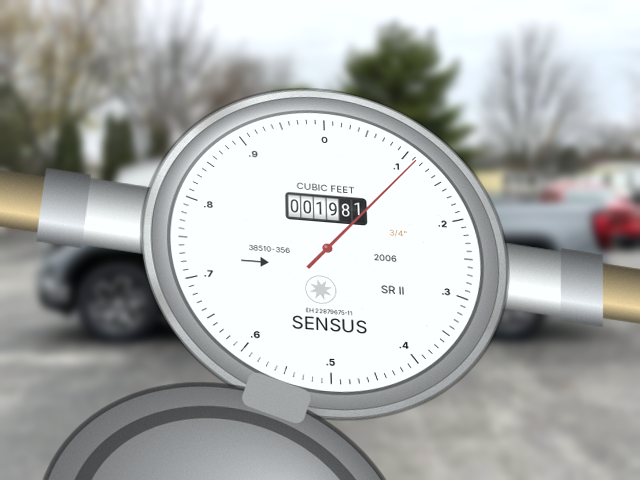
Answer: 1981.11ft³
